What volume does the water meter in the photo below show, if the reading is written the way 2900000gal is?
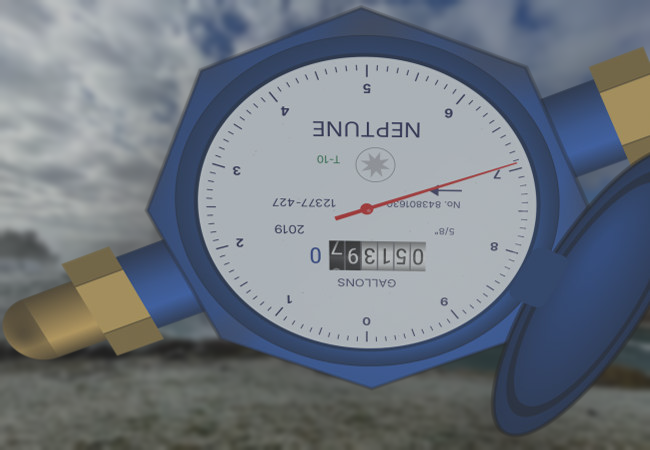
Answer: 513966.9gal
